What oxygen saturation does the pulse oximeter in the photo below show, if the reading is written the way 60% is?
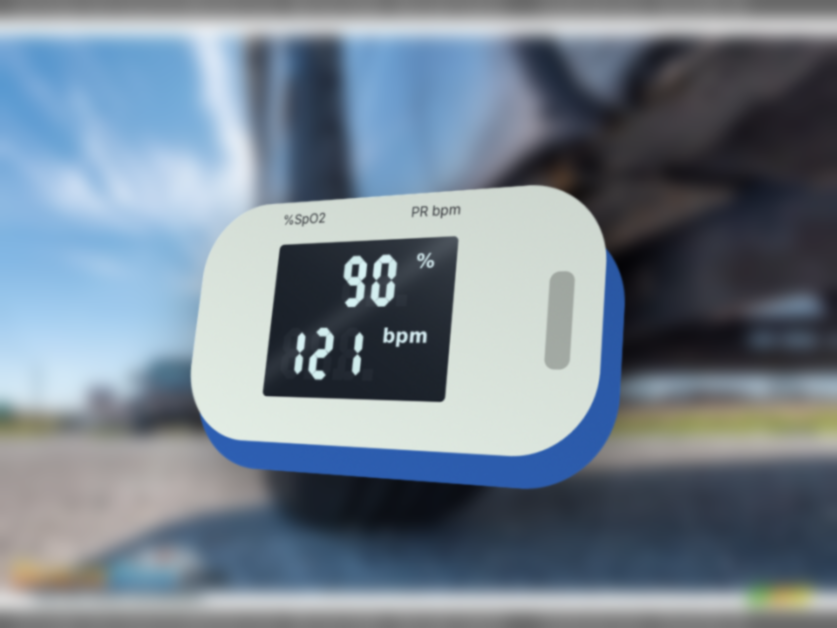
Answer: 90%
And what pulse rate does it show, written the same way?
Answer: 121bpm
